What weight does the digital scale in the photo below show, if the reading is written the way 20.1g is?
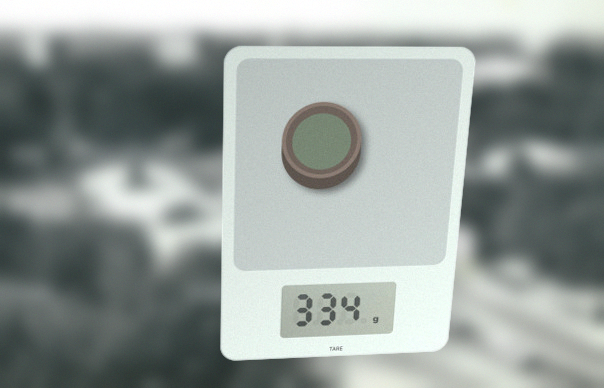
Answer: 334g
